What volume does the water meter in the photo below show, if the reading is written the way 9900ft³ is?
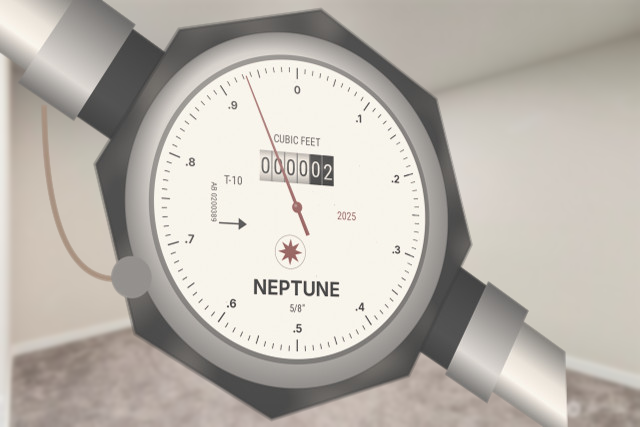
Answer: 1.93ft³
